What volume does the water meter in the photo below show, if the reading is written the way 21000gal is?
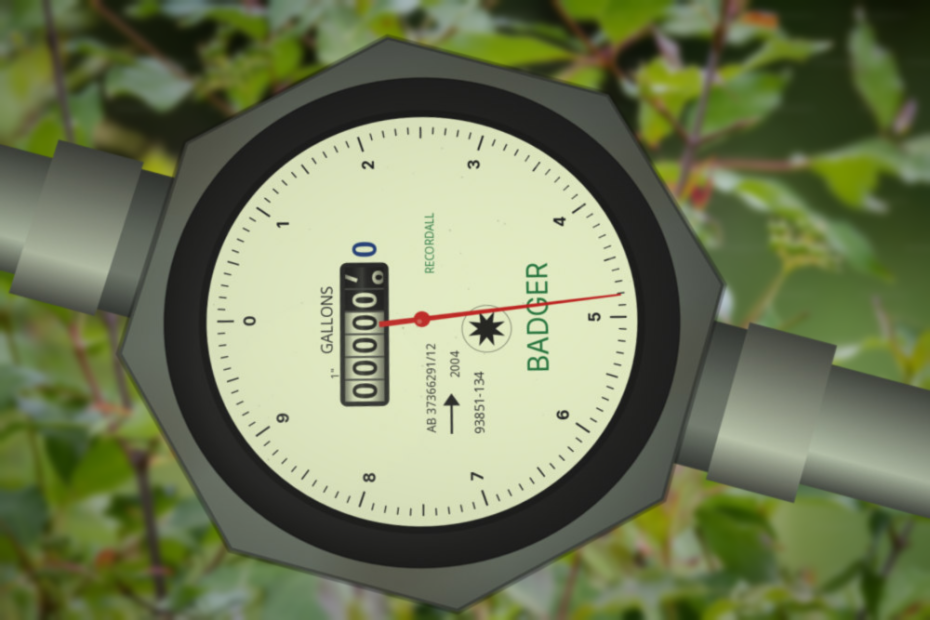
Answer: 74.8gal
